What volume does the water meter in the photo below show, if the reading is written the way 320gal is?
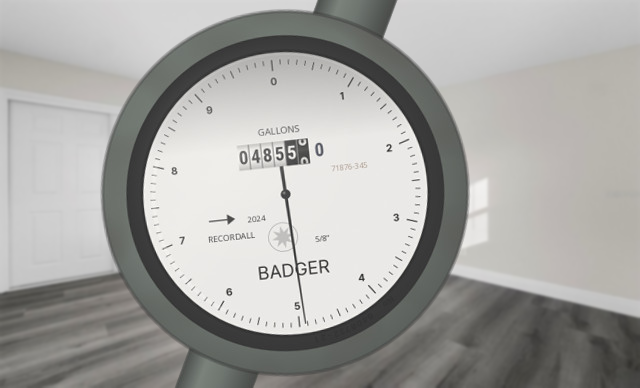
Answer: 485584.9gal
